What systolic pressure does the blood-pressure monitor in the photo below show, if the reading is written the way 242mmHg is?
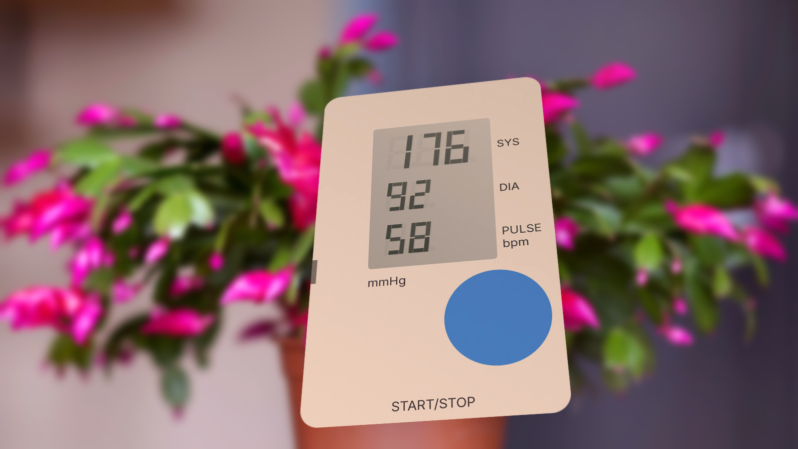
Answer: 176mmHg
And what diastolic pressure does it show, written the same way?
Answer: 92mmHg
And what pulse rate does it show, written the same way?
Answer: 58bpm
